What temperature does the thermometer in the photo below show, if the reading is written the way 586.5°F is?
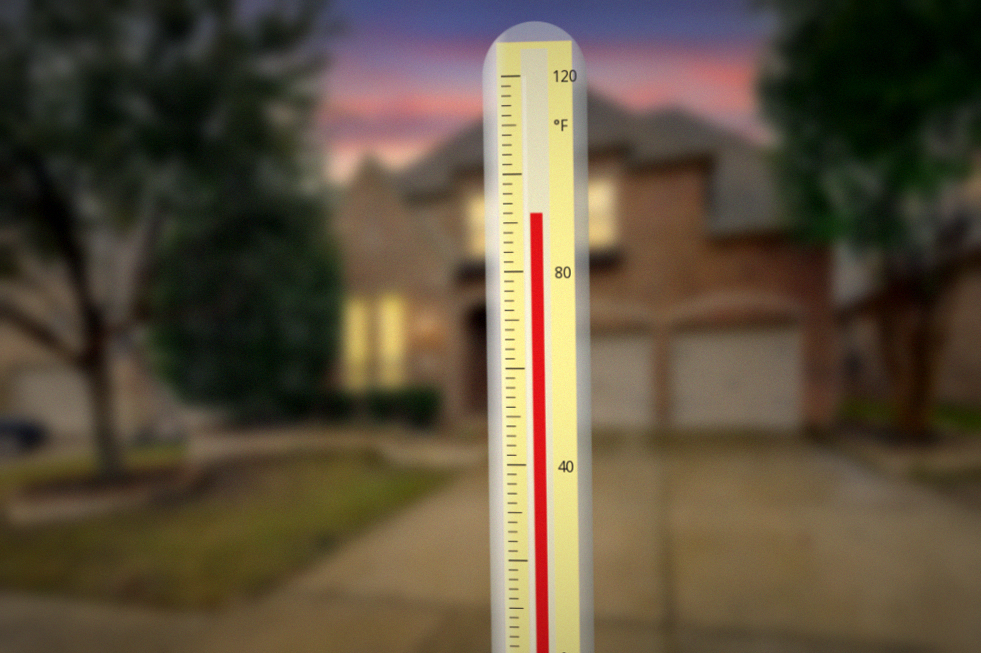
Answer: 92°F
